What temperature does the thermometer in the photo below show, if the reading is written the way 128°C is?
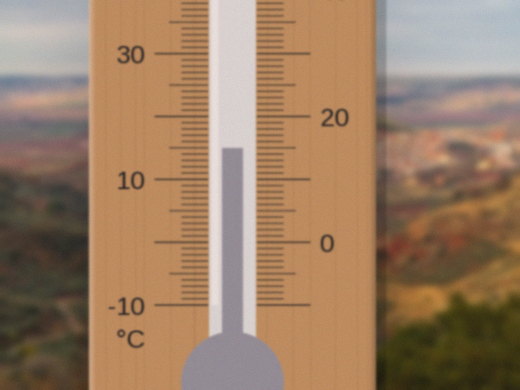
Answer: 15°C
